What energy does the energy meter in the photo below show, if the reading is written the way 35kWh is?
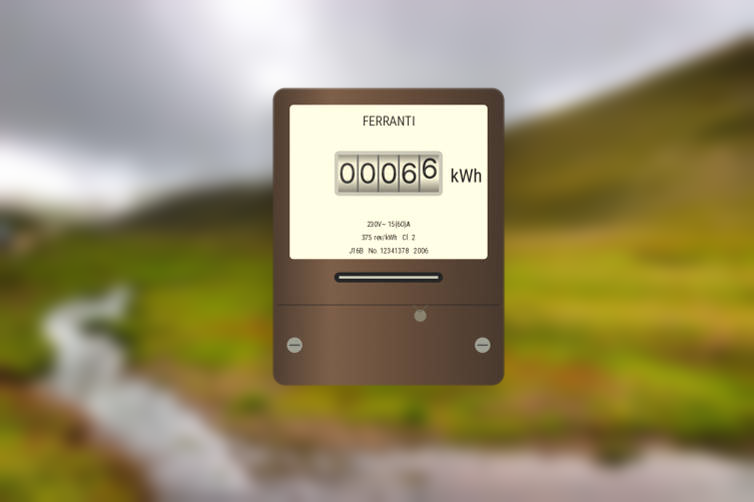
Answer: 66kWh
